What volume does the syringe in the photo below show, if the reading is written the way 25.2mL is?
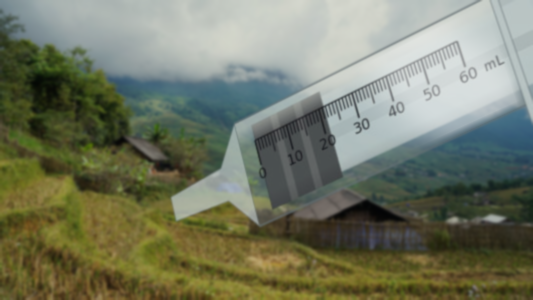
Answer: 0mL
